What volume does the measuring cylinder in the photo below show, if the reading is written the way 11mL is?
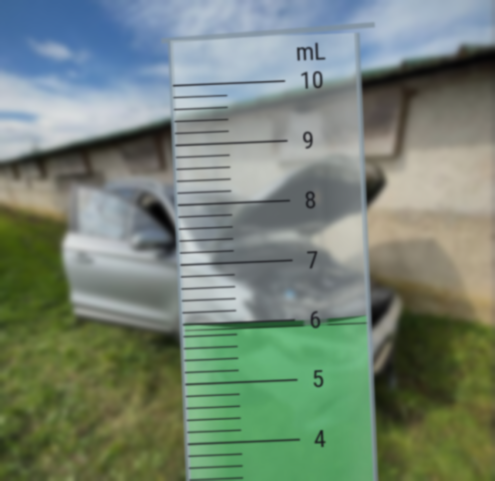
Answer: 5.9mL
